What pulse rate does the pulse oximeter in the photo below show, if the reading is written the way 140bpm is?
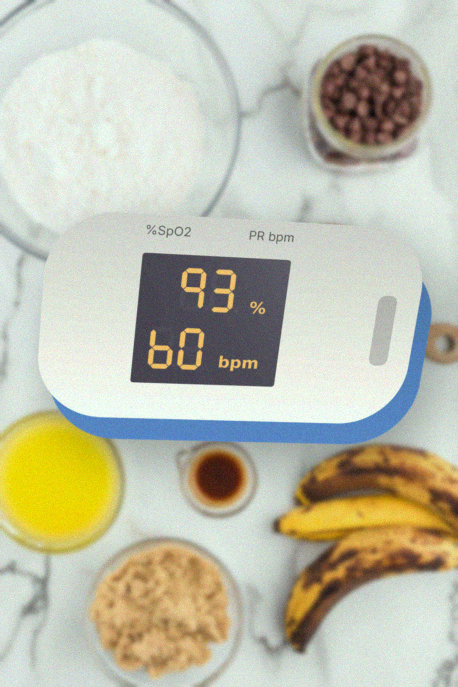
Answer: 60bpm
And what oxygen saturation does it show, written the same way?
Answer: 93%
